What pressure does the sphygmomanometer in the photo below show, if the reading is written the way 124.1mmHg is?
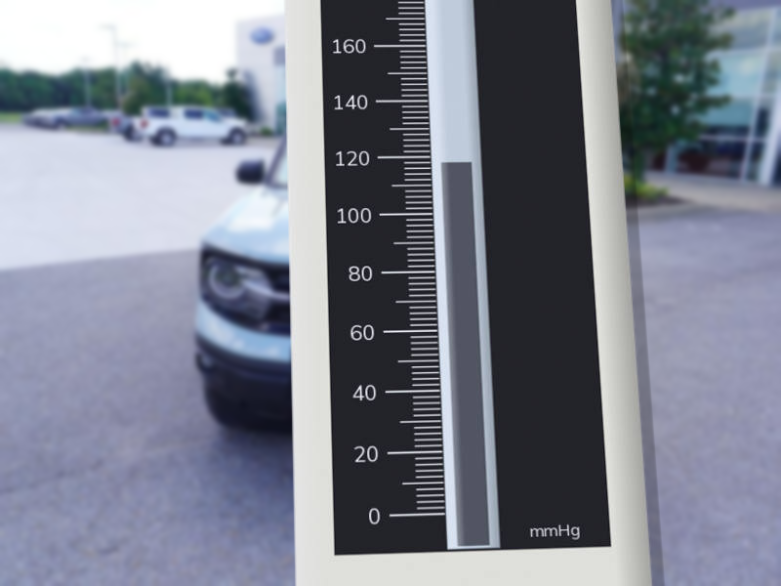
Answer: 118mmHg
